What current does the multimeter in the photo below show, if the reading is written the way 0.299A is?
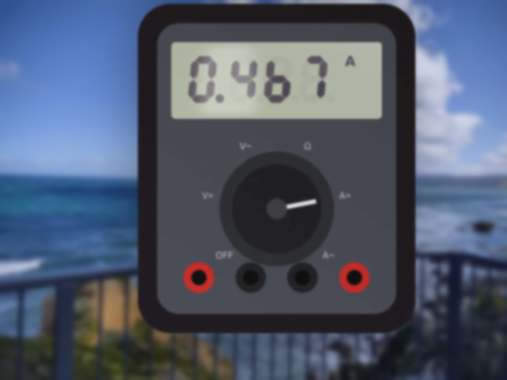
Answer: 0.467A
